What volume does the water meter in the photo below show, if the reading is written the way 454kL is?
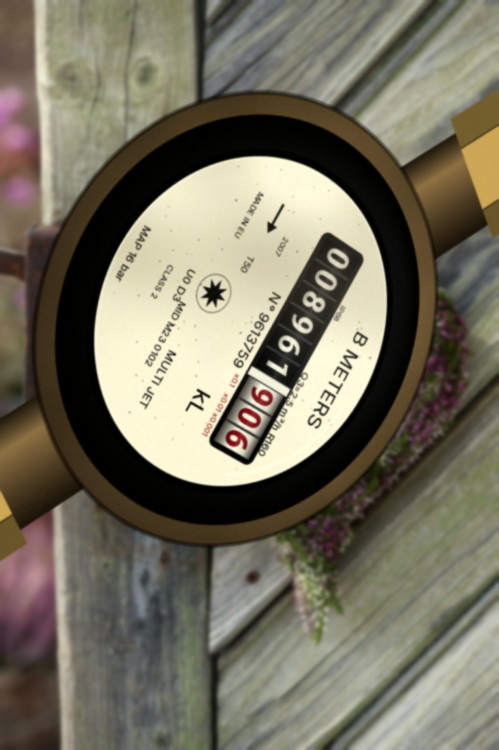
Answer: 8961.906kL
